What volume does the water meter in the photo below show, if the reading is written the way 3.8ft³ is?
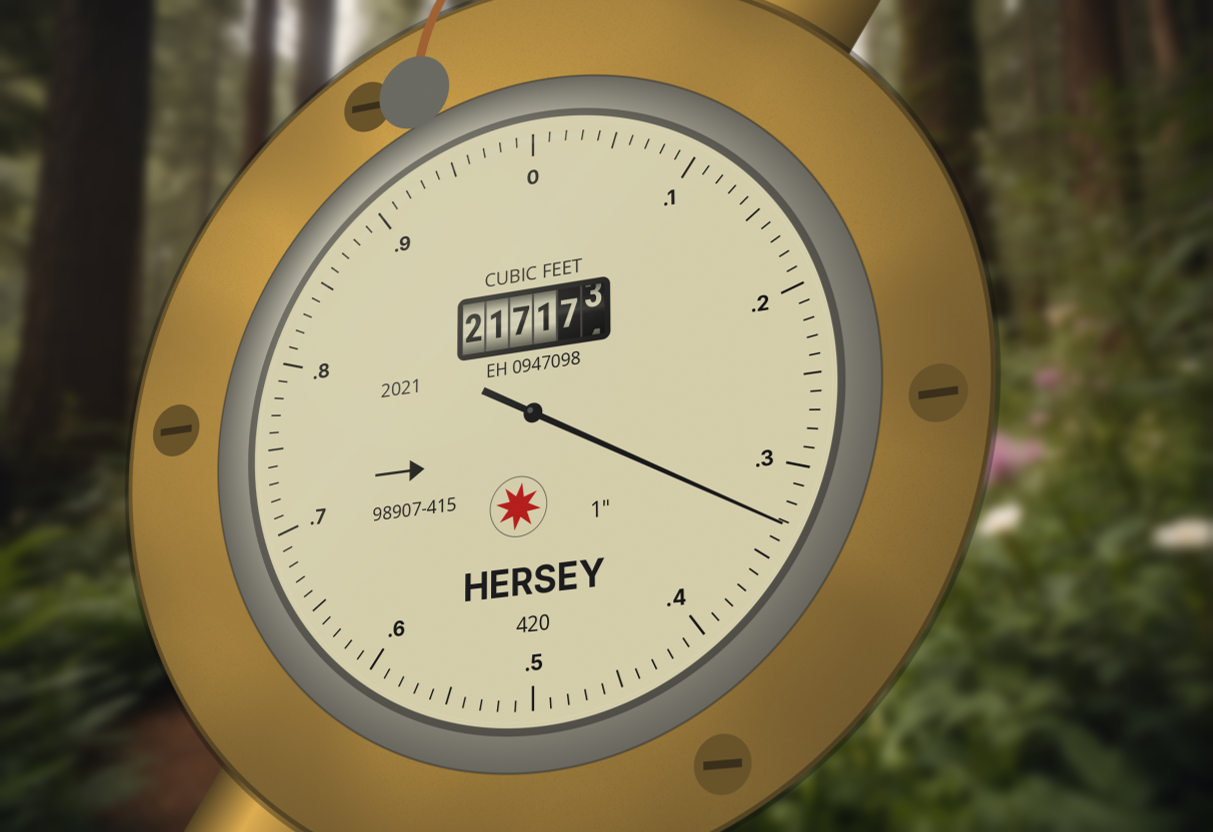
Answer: 217173.33ft³
